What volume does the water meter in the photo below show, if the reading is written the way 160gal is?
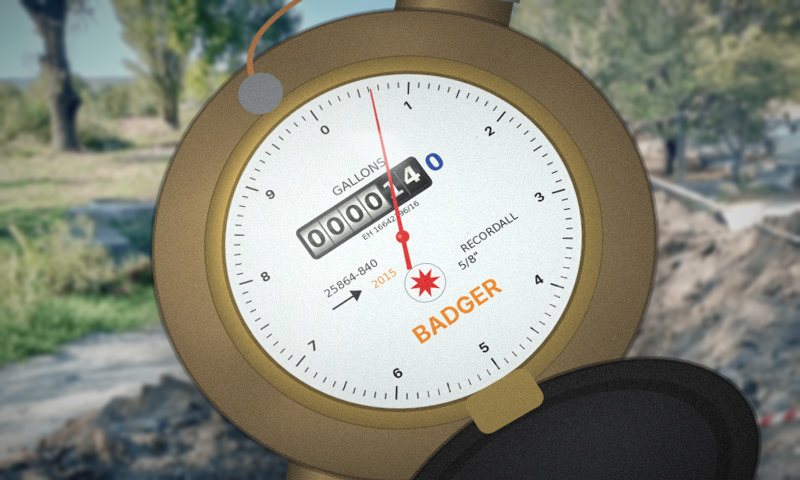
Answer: 140.6gal
